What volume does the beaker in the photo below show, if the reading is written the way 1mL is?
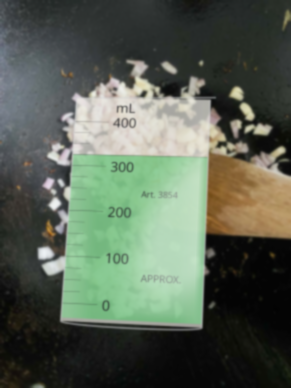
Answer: 325mL
